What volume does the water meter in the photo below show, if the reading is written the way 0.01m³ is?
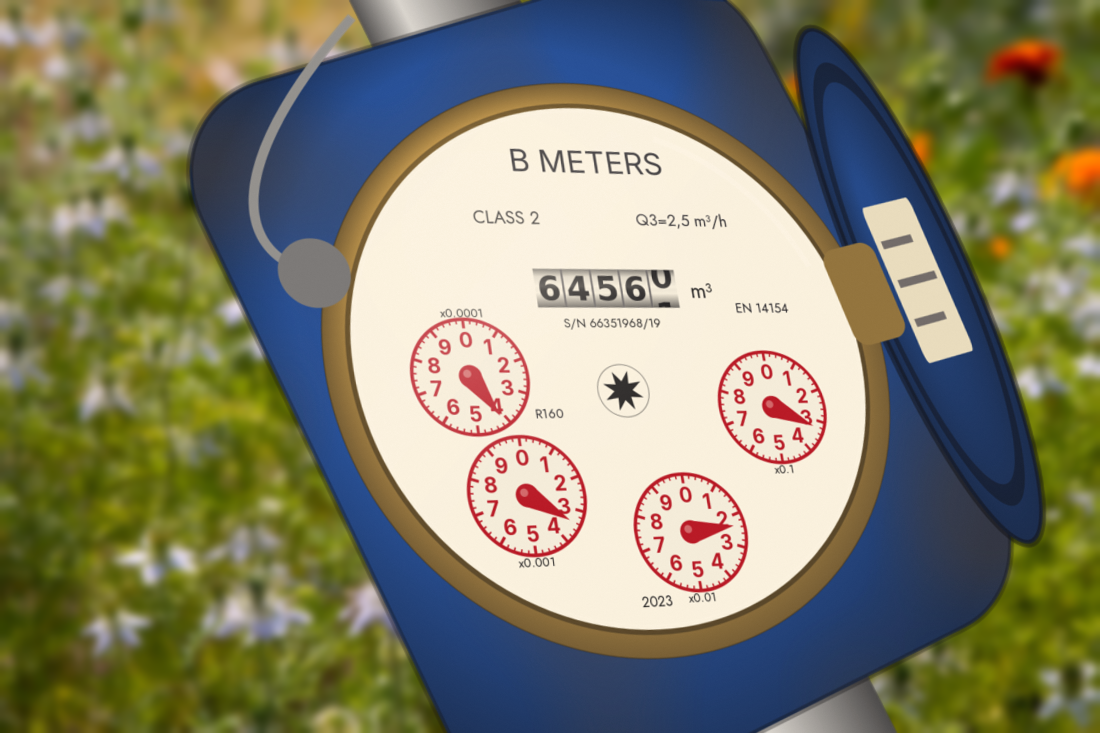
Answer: 64560.3234m³
